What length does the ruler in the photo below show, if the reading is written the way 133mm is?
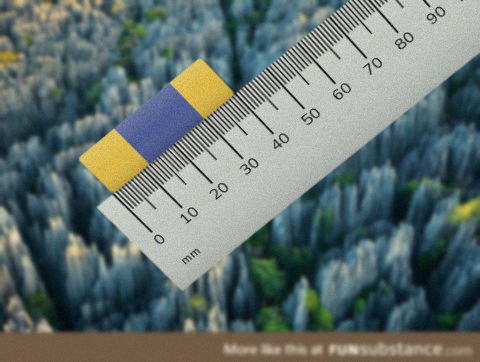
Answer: 40mm
